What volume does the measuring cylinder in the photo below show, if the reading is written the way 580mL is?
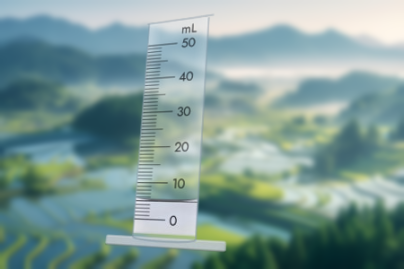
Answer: 5mL
